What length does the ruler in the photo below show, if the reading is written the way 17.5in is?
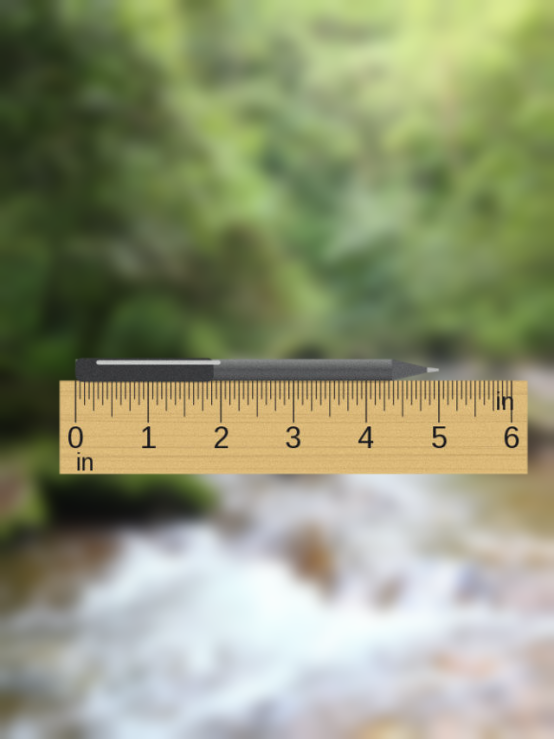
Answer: 5in
